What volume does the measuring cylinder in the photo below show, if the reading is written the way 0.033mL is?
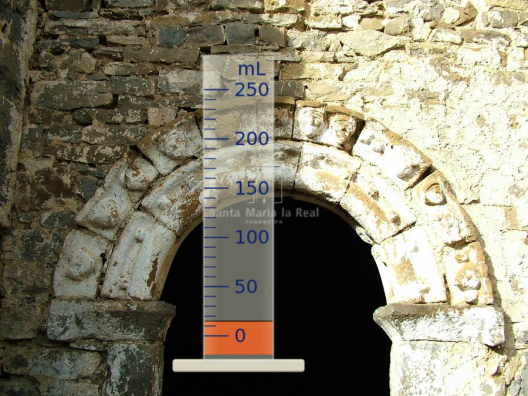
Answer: 15mL
